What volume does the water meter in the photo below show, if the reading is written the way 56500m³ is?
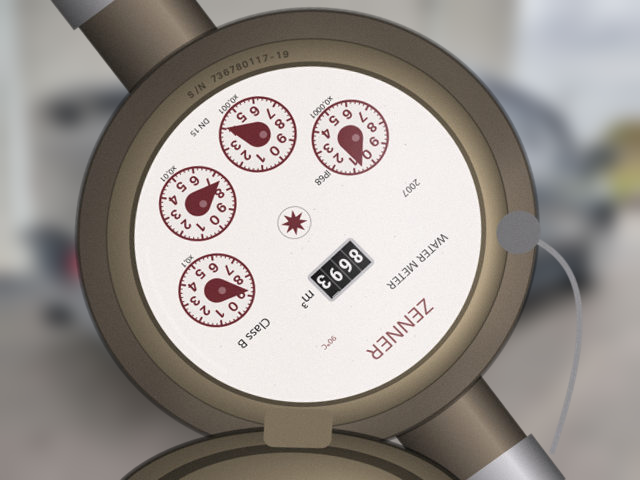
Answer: 8692.8740m³
